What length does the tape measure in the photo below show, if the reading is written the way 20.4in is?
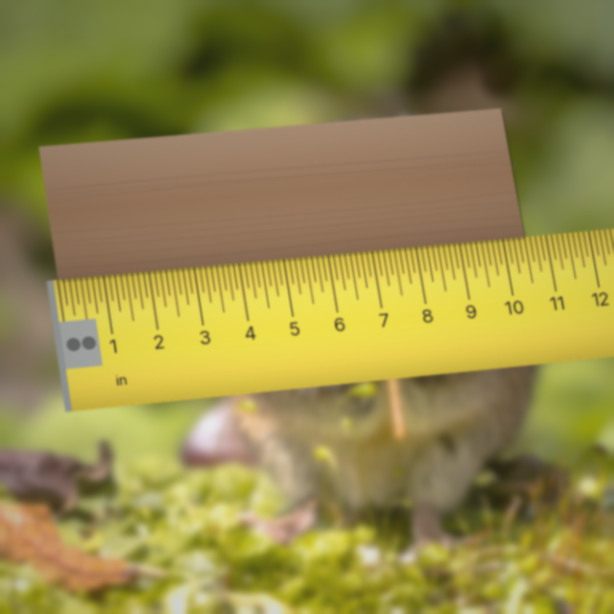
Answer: 10.5in
